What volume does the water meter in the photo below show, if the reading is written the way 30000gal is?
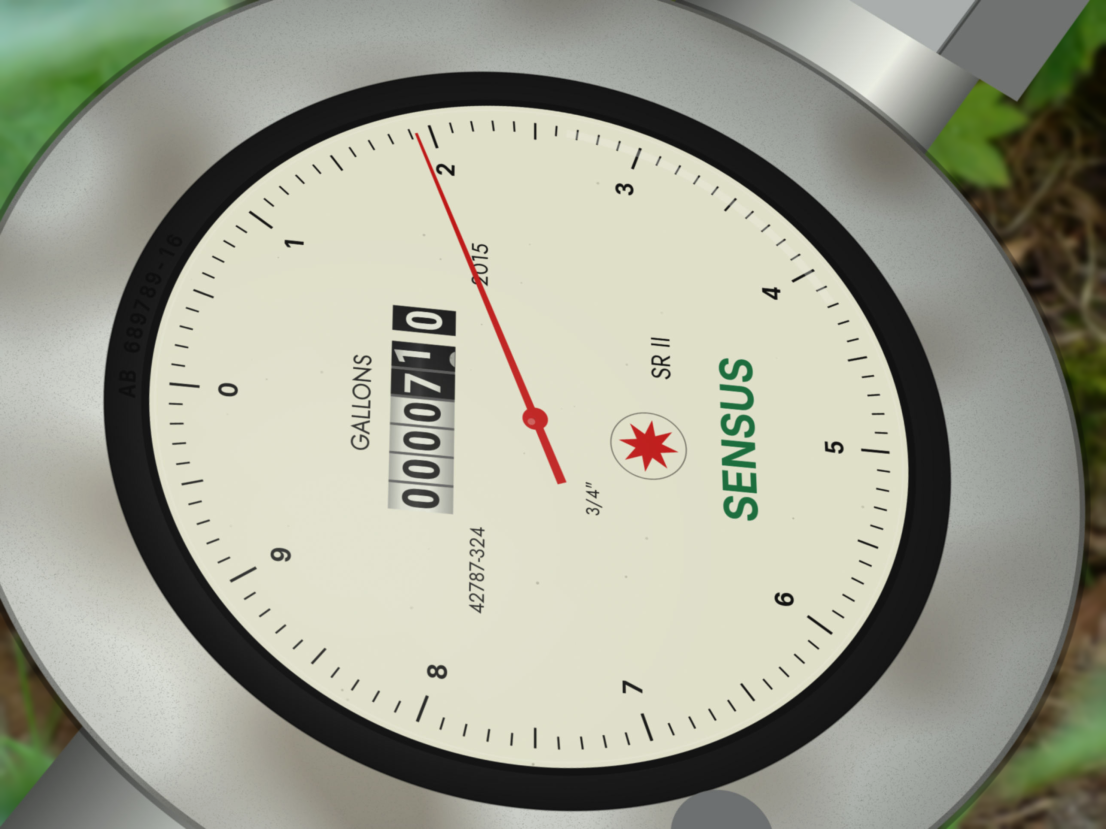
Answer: 711.9gal
